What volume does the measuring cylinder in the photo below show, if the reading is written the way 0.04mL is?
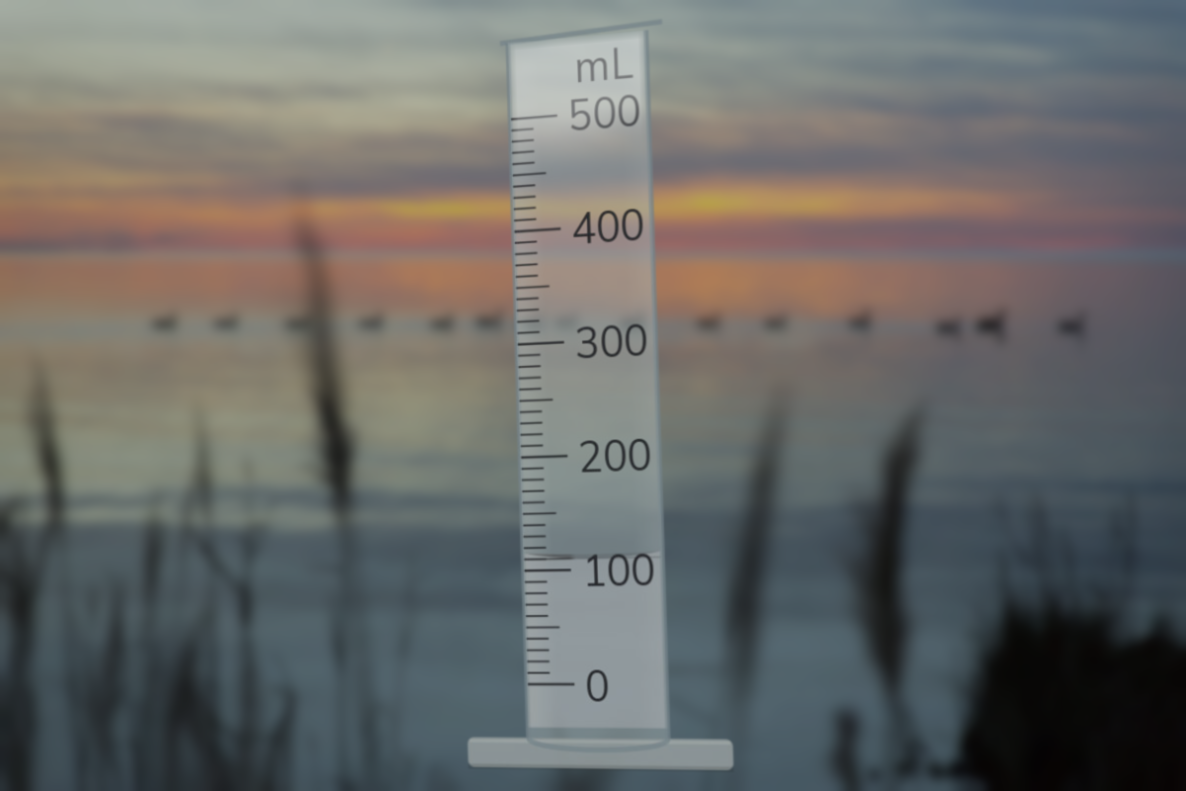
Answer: 110mL
